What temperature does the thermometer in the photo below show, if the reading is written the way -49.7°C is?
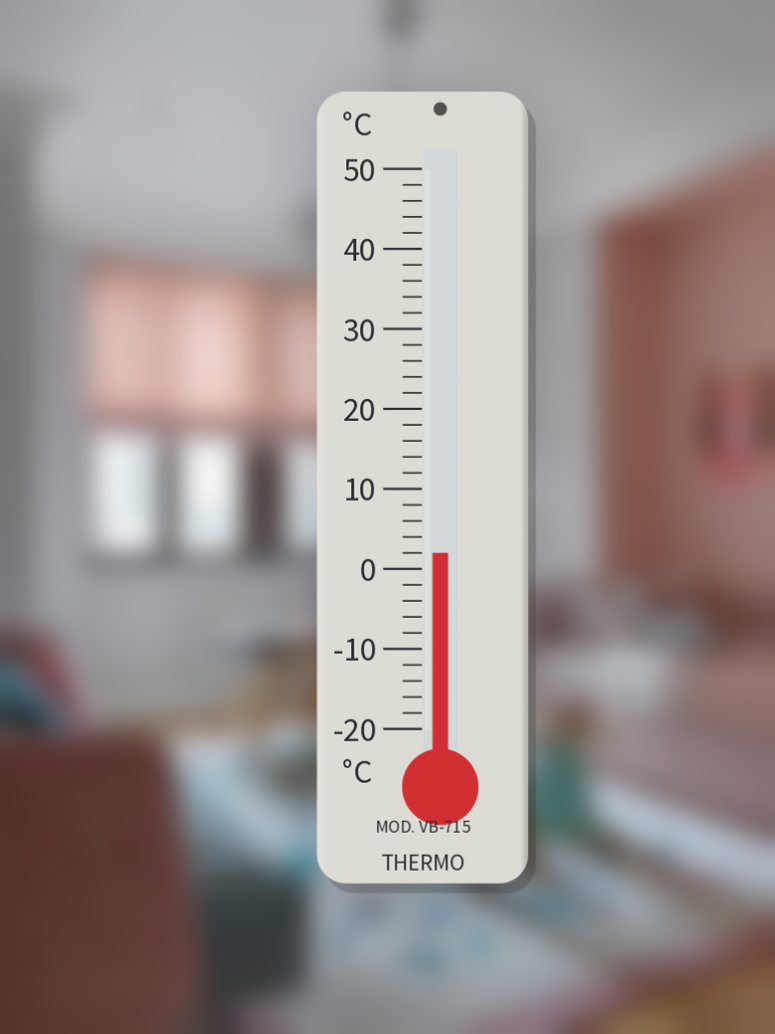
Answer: 2°C
